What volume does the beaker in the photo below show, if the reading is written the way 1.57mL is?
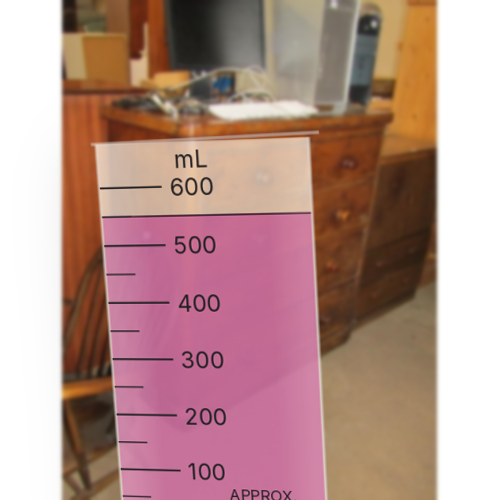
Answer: 550mL
